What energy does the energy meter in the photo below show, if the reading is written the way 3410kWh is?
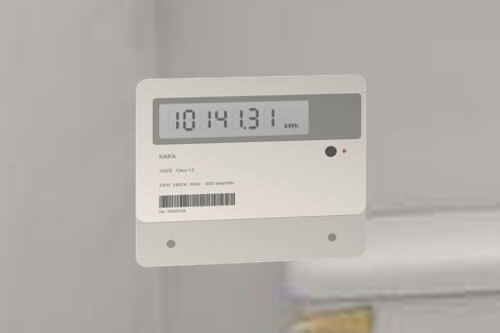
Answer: 10141.31kWh
